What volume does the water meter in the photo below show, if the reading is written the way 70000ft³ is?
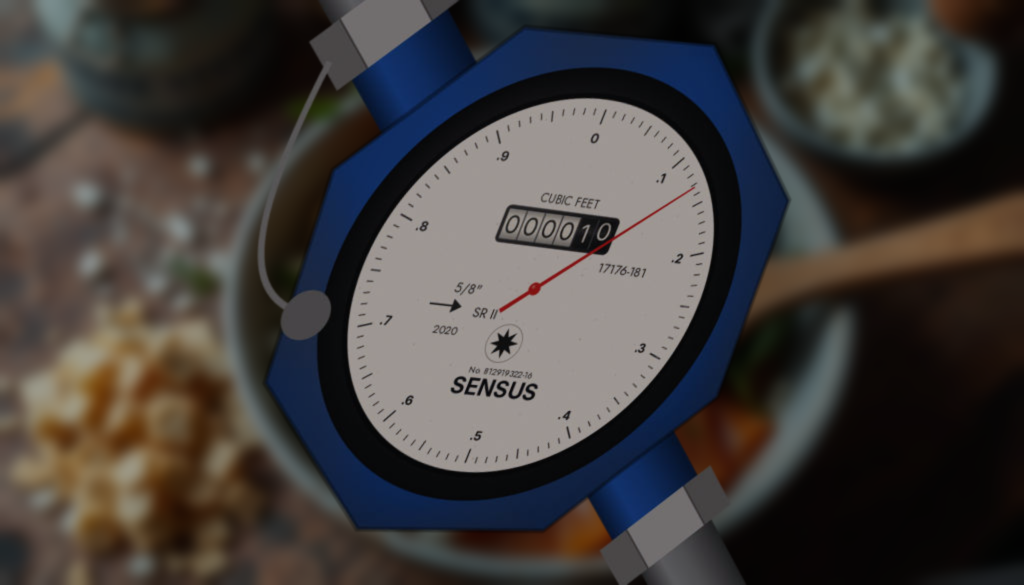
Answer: 10.13ft³
